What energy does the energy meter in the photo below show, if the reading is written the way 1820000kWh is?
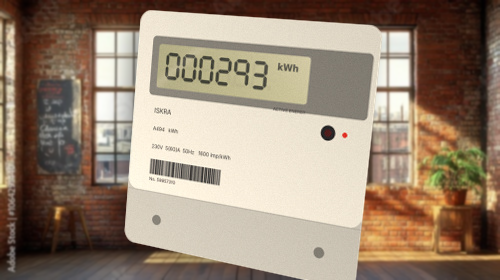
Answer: 293kWh
